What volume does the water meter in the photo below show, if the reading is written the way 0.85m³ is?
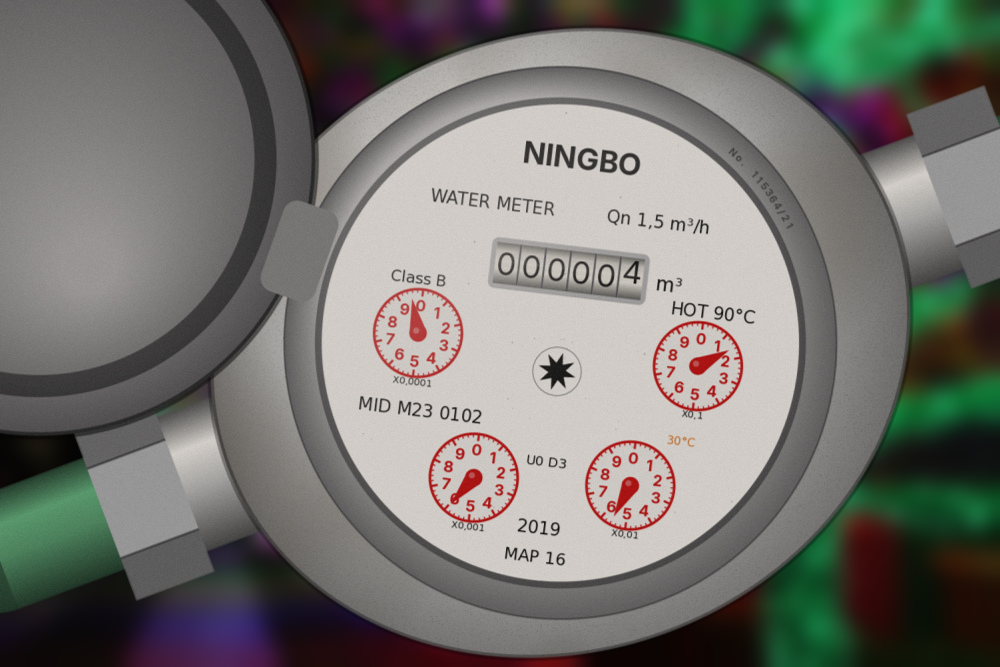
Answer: 4.1559m³
